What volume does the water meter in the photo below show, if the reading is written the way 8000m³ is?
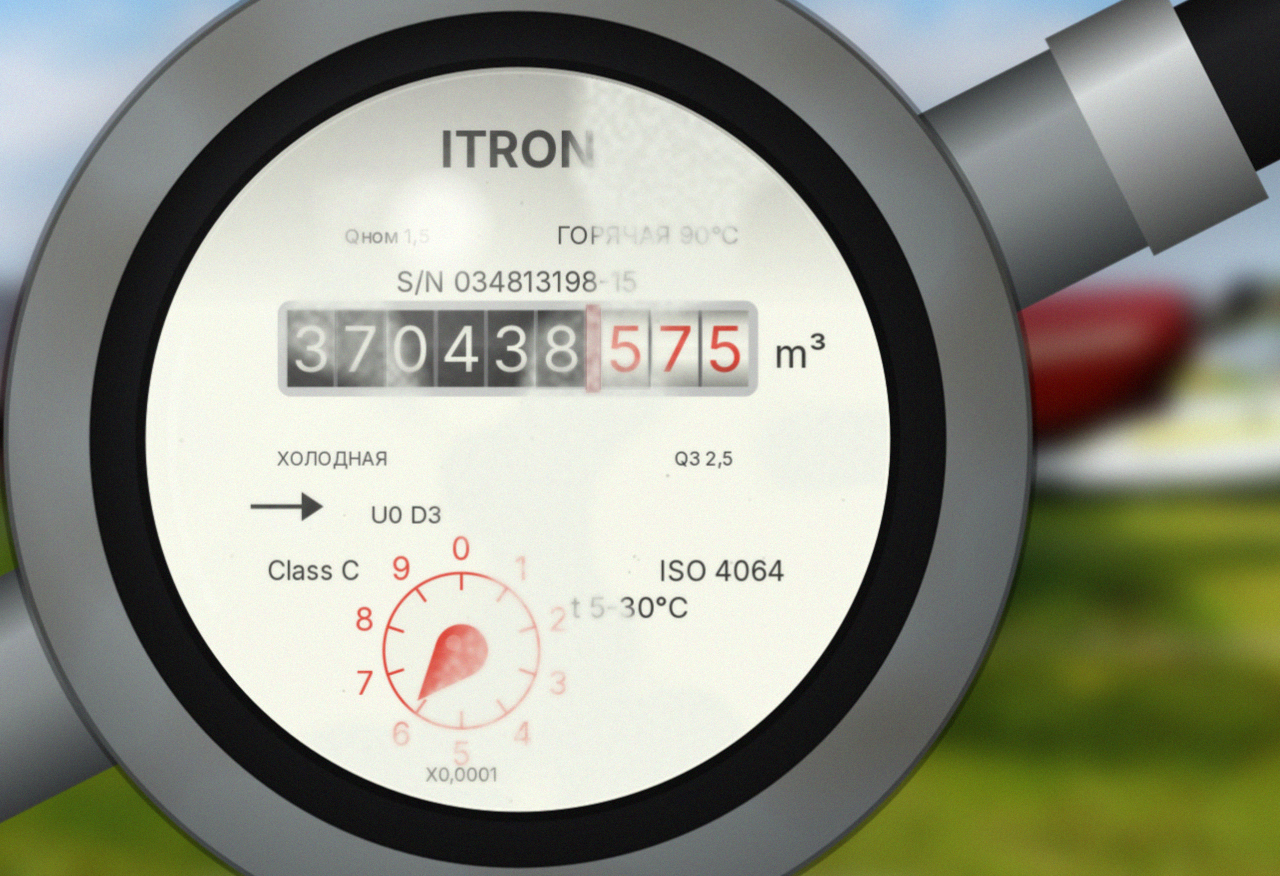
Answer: 370438.5756m³
